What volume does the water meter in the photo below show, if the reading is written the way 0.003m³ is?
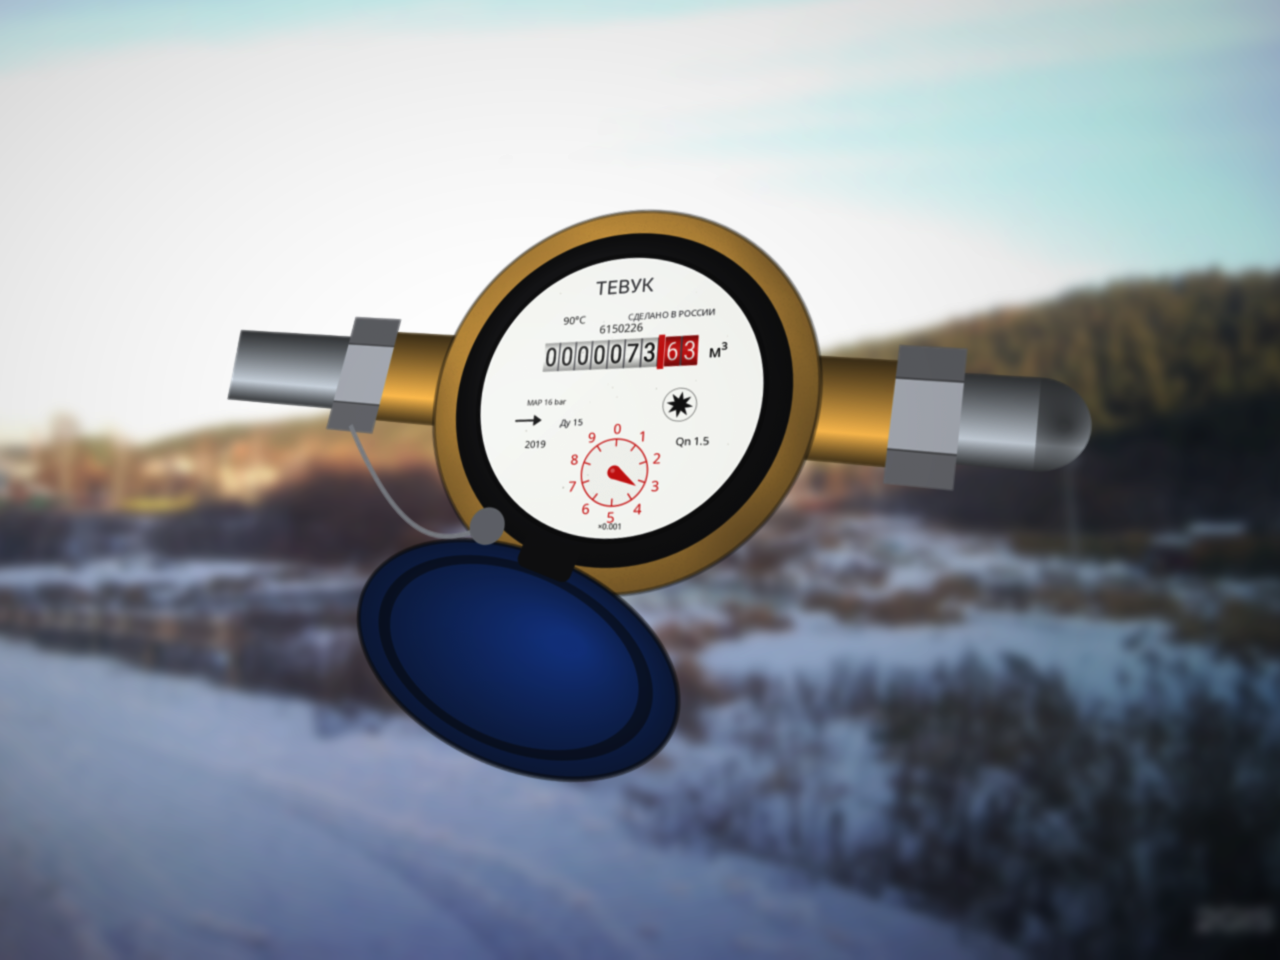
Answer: 73.633m³
